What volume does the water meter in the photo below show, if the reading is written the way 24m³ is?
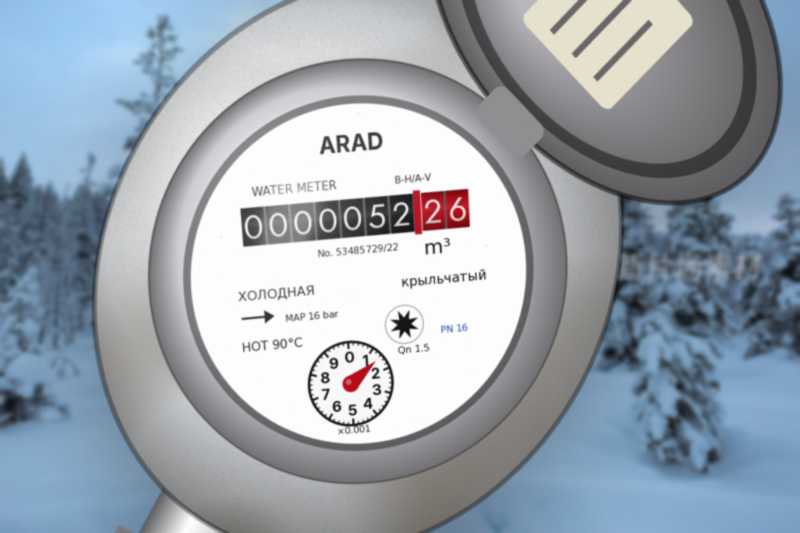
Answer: 52.261m³
